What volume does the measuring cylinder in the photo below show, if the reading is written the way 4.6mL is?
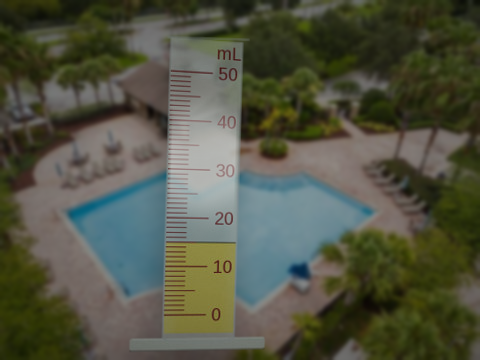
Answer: 15mL
